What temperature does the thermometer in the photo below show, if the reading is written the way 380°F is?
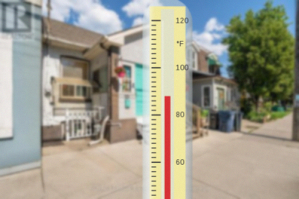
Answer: 88°F
